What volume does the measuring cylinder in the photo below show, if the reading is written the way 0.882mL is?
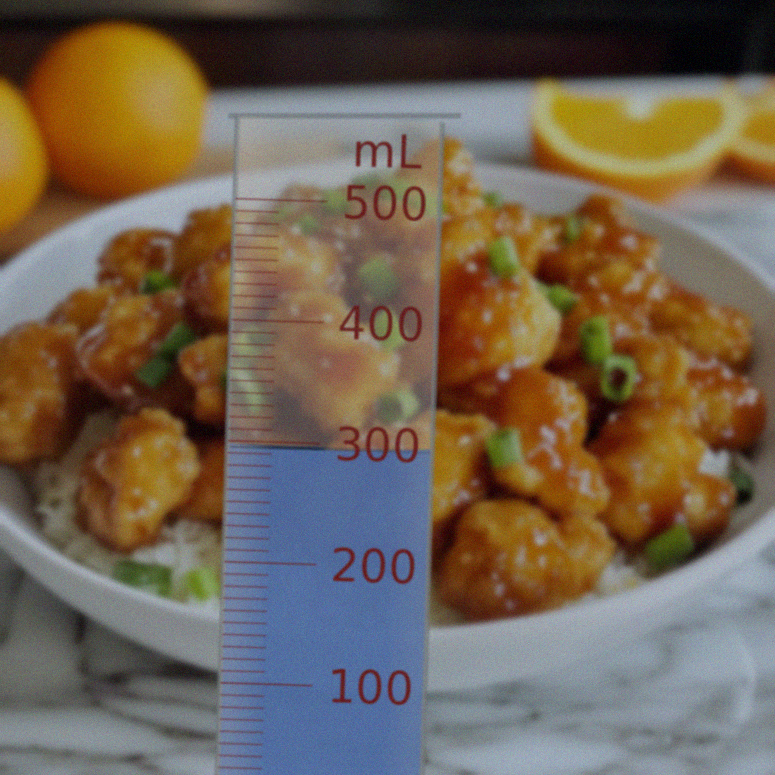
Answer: 295mL
